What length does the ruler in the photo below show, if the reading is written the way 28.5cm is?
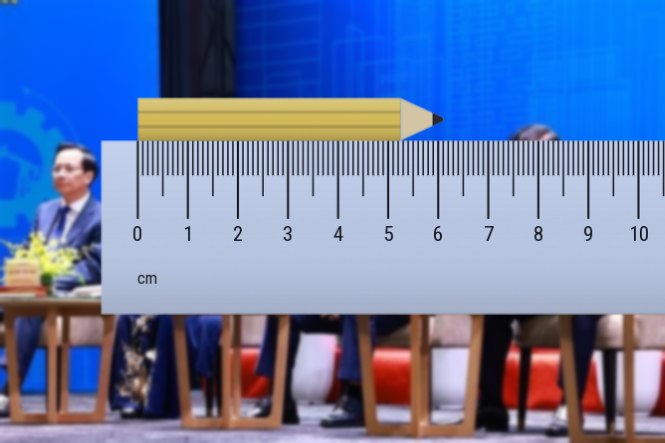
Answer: 6.1cm
